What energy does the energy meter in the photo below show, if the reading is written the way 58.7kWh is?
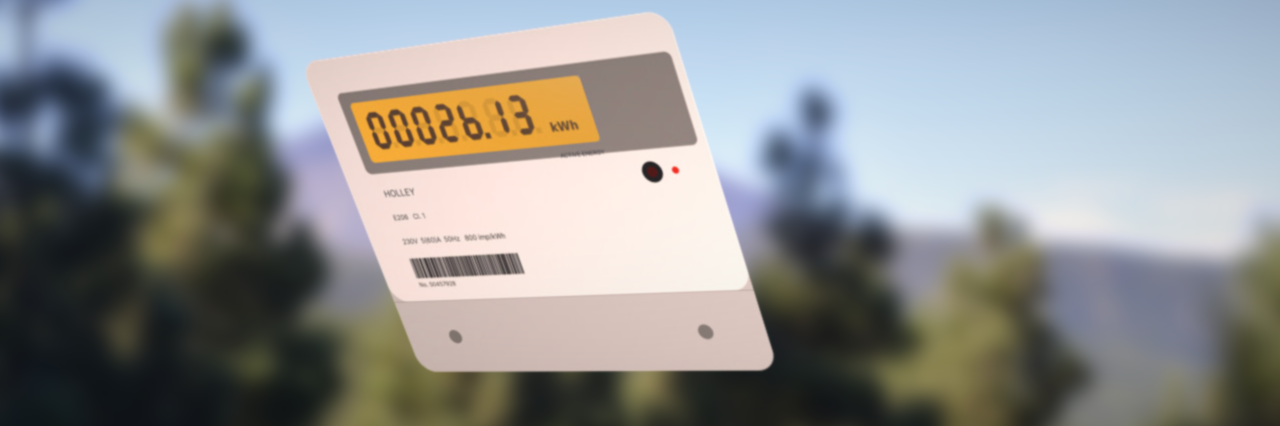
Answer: 26.13kWh
